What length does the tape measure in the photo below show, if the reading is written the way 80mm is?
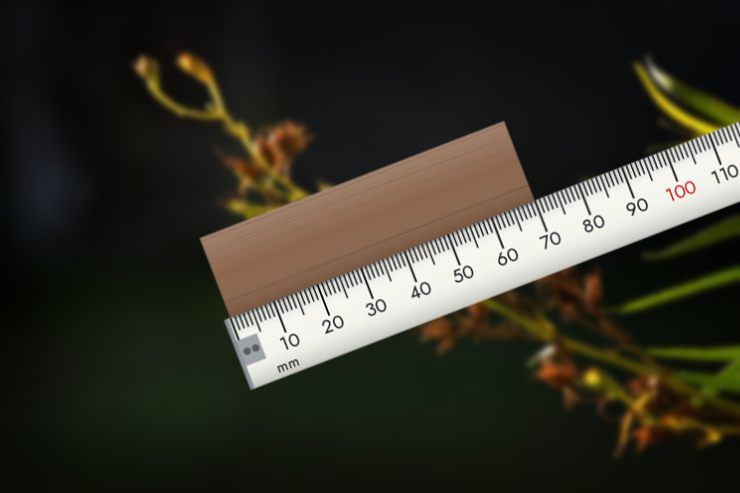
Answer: 70mm
